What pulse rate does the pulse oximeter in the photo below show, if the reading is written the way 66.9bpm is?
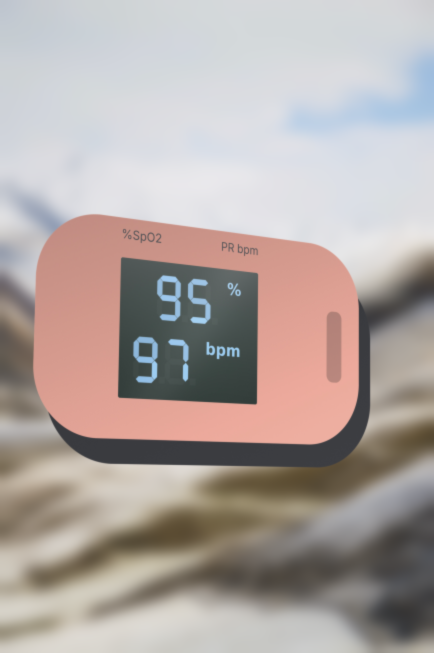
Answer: 97bpm
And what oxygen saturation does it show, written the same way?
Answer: 95%
